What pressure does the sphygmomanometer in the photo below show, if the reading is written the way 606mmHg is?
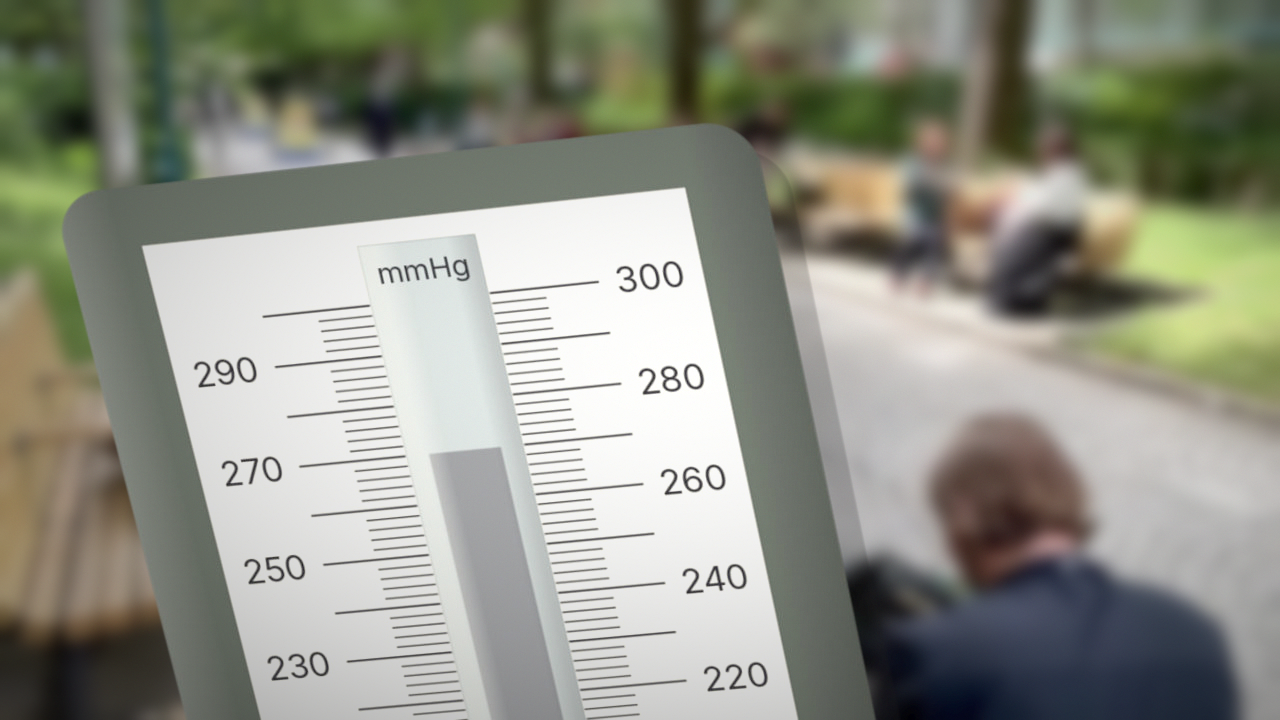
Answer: 270mmHg
